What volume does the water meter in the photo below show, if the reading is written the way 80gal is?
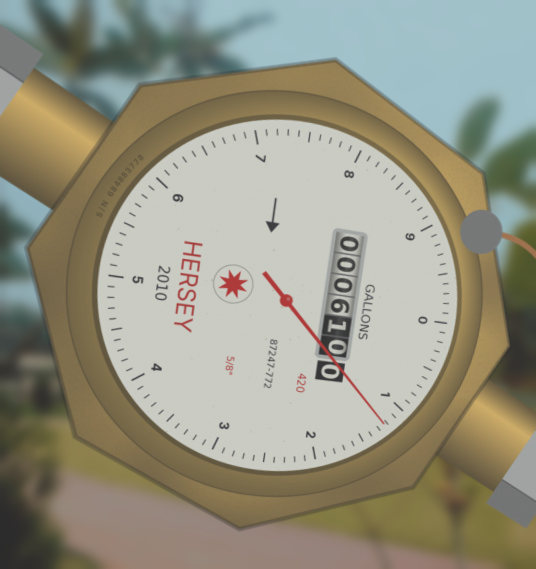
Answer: 6101.2gal
